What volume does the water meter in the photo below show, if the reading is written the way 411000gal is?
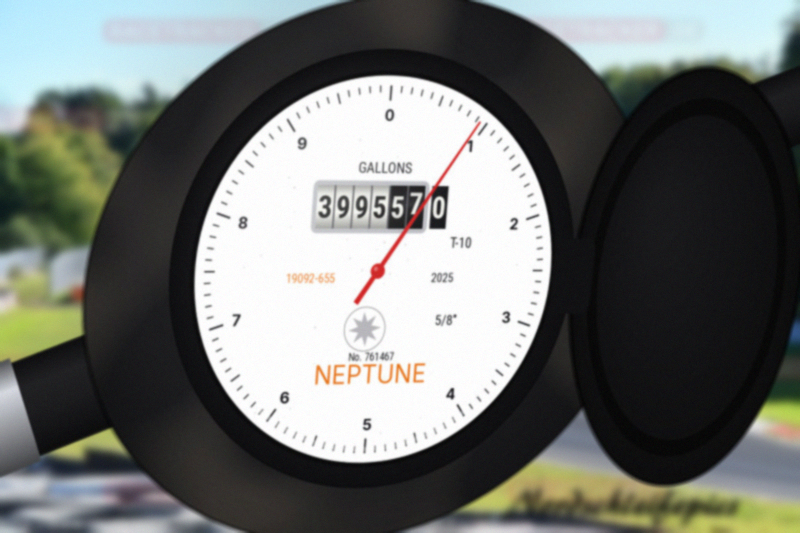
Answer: 3995570.9gal
